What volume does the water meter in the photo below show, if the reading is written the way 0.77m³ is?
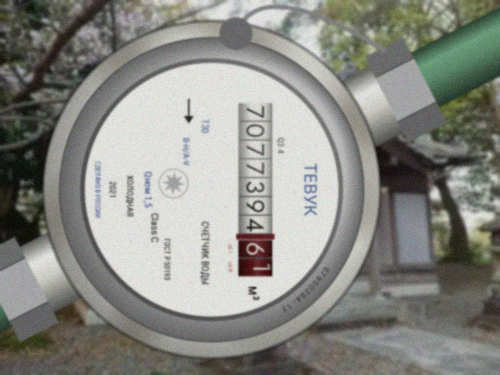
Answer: 7077394.61m³
